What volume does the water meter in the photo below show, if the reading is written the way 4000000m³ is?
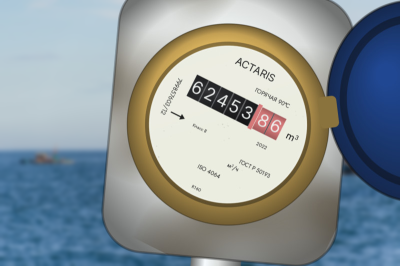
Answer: 62453.86m³
